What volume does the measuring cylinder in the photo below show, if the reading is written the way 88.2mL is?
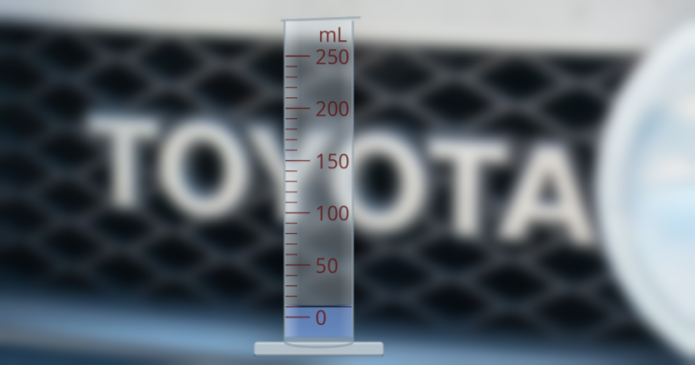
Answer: 10mL
